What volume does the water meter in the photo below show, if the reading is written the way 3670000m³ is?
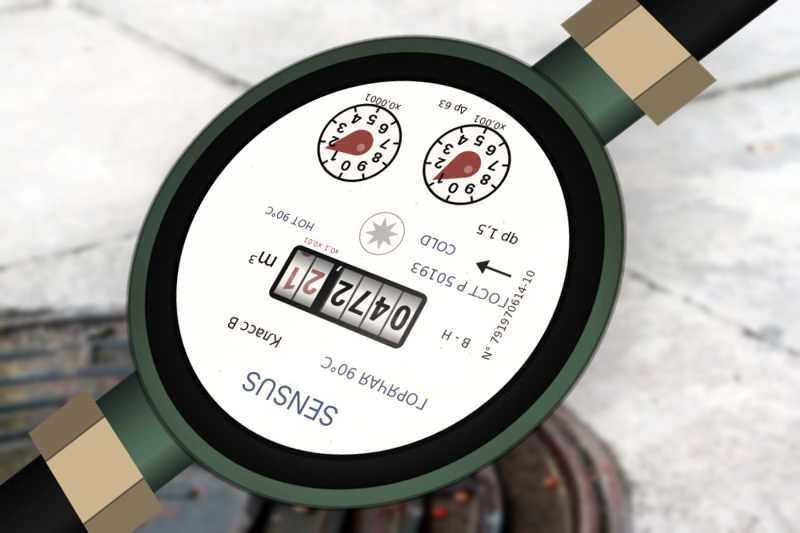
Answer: 472.2111m³
